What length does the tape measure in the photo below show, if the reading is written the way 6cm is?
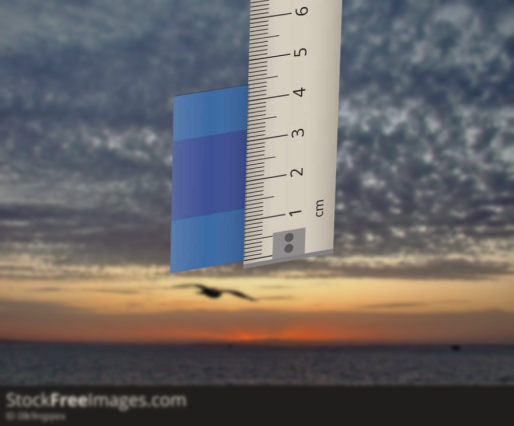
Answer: 4.4cm
